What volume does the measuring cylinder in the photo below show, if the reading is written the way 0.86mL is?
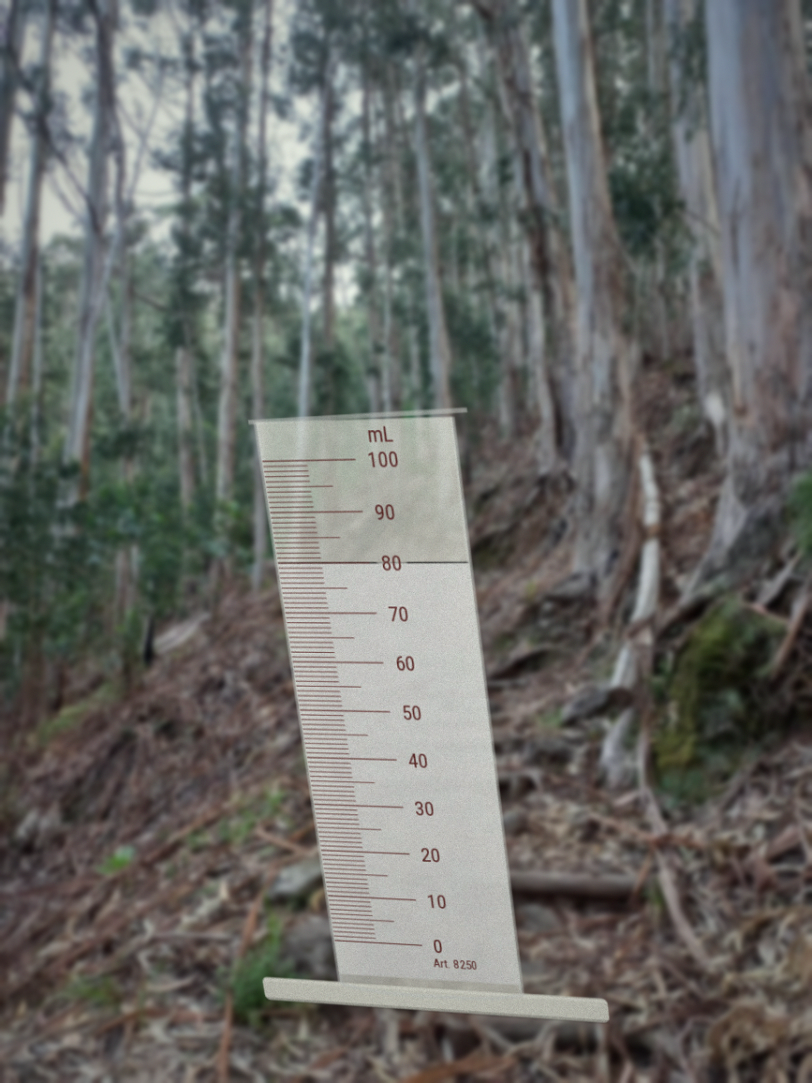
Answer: 80mL
